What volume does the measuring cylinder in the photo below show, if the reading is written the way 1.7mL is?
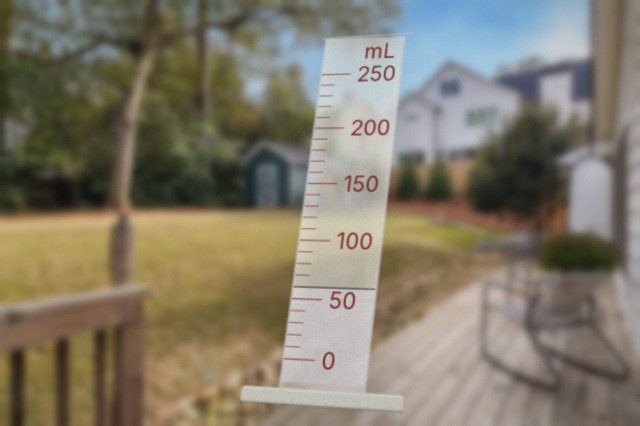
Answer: 60mL
